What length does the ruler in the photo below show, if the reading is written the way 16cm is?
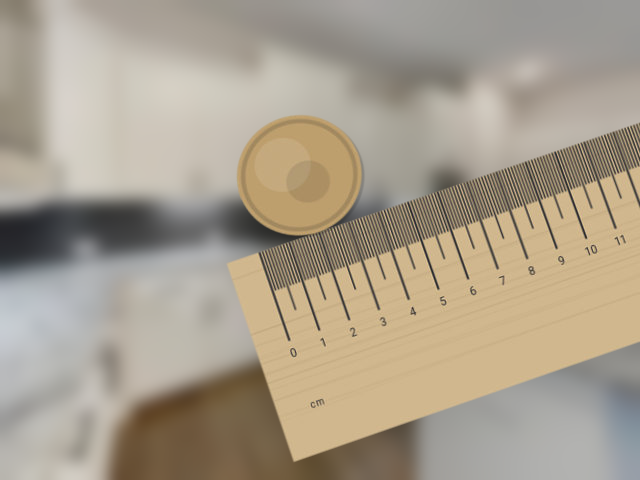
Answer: 4cm
